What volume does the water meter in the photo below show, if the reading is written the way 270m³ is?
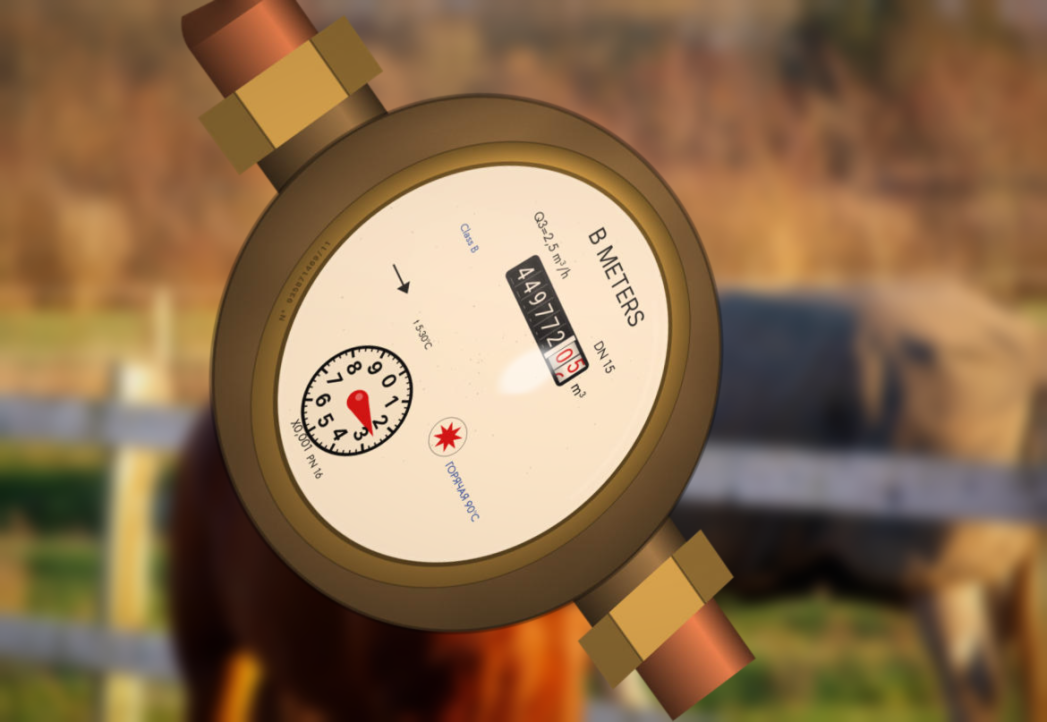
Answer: 449772.052m³
